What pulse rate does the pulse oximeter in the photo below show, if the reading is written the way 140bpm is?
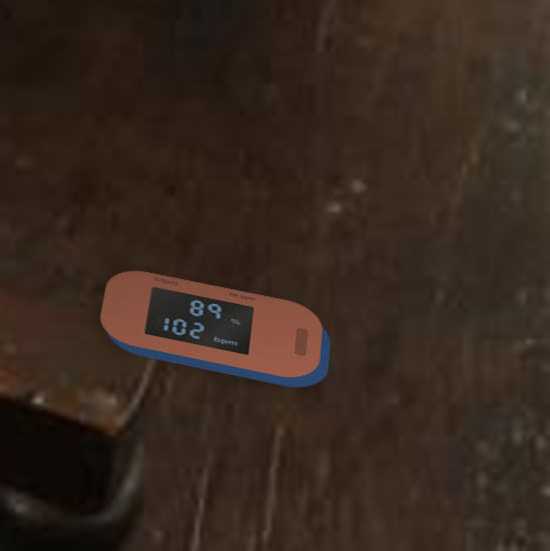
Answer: 102bpm
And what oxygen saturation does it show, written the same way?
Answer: 89%
